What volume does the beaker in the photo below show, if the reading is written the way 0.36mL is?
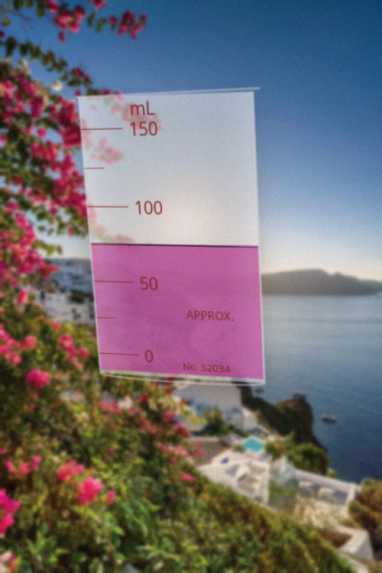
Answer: 75mL
